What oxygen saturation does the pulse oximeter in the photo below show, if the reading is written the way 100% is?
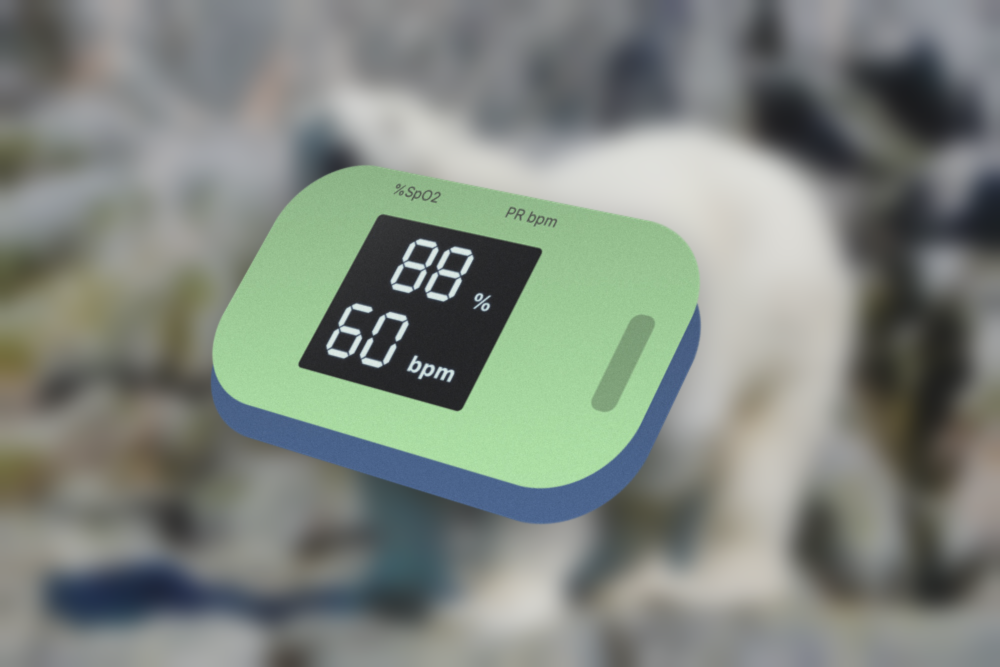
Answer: 88%
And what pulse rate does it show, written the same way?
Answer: 60bpm
